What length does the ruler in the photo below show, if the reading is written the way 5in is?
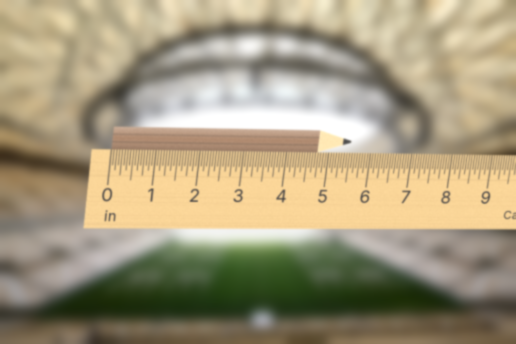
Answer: 5.5in
